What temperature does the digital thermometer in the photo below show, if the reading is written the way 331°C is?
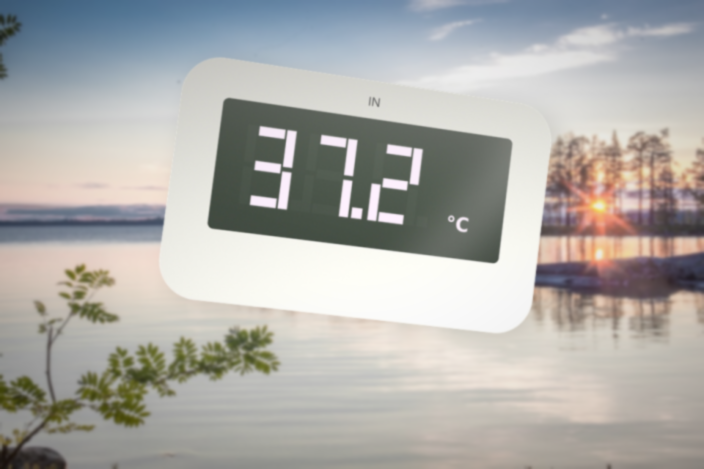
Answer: 37.2°C
